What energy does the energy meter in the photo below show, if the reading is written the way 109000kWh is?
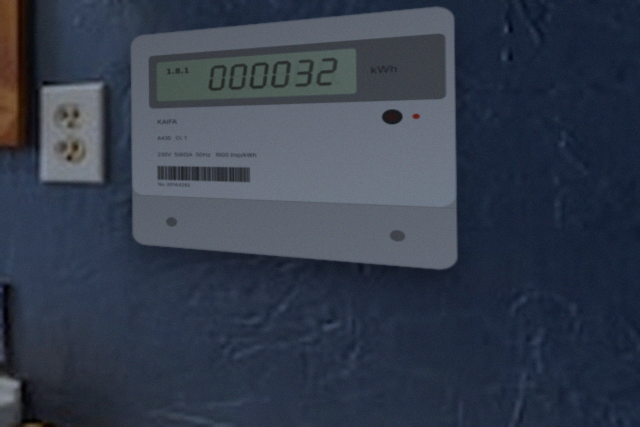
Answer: 32kWh
